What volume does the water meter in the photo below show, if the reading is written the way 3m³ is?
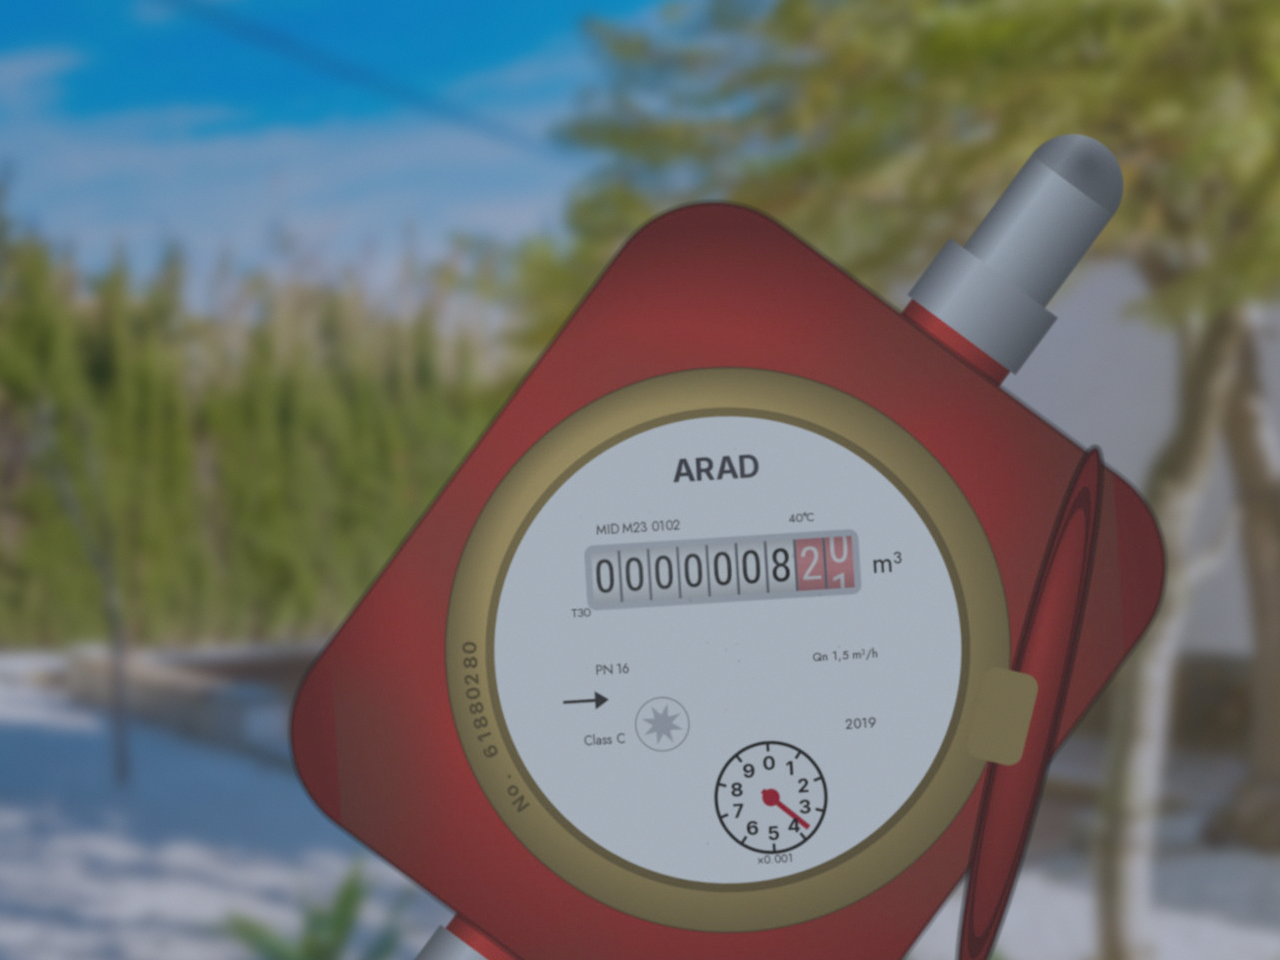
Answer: 8.203m³
